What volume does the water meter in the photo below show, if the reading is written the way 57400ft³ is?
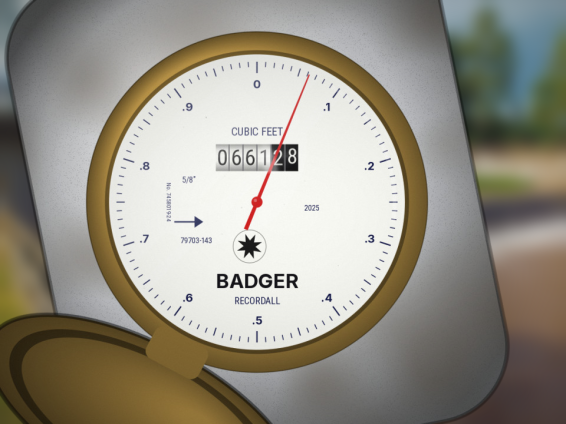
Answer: 66128.06ft³
